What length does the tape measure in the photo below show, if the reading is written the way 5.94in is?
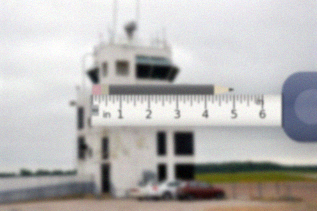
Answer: 5in
